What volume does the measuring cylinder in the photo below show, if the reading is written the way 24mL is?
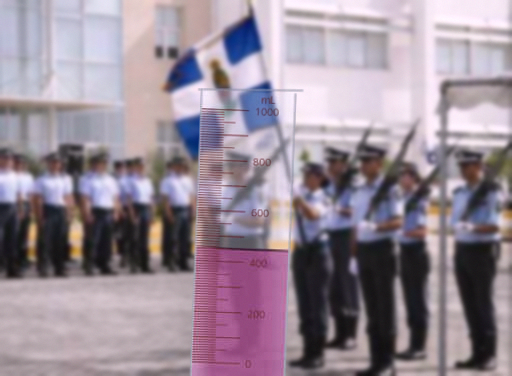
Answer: 450mL
